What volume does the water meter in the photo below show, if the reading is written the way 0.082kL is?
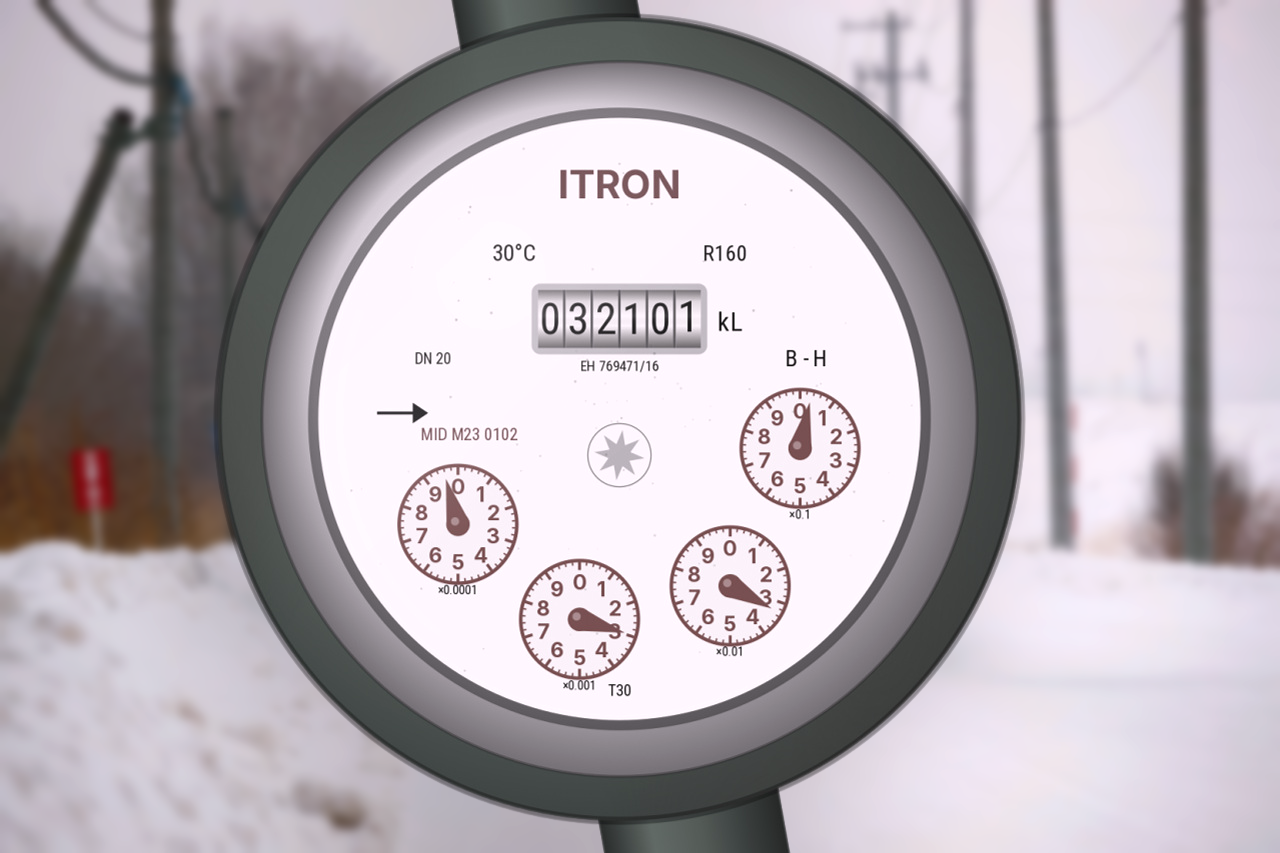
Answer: 32101.0329kL
